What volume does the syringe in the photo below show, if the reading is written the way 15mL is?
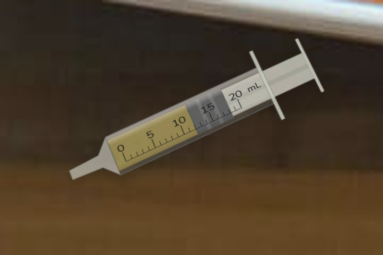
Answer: 12mL
